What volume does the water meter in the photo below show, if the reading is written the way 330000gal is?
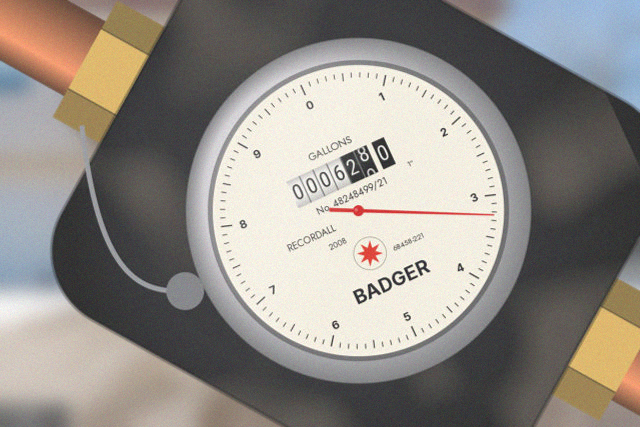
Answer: 6283.2gal
